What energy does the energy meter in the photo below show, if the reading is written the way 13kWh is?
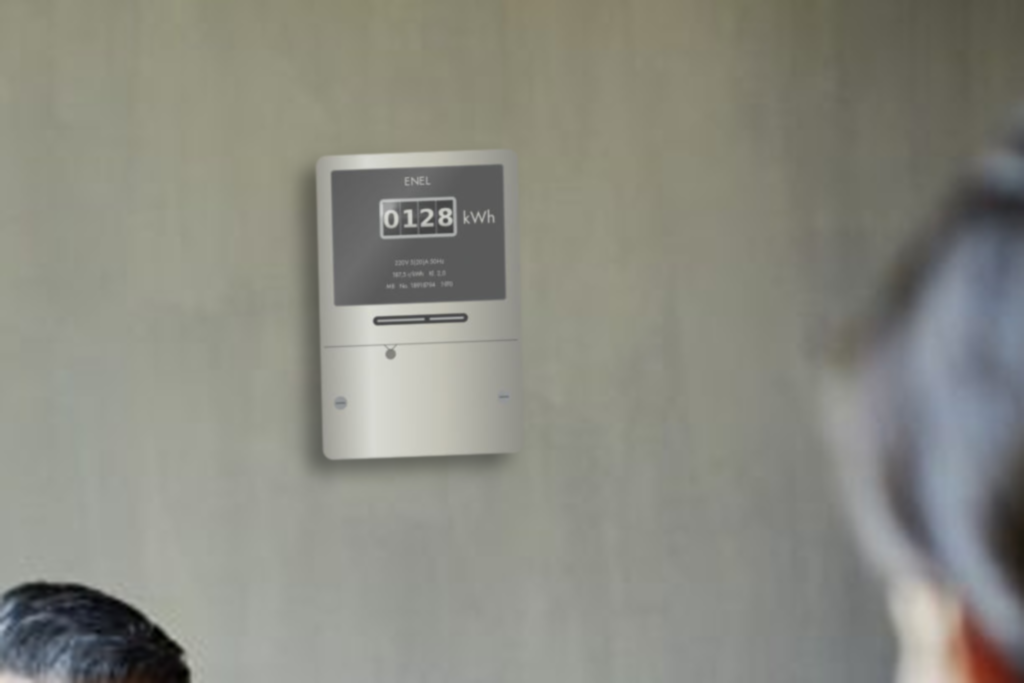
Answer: 128kWh
